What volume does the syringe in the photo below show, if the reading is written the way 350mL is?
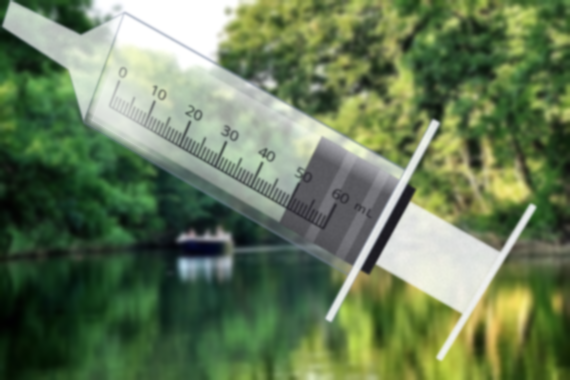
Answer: 50mL
